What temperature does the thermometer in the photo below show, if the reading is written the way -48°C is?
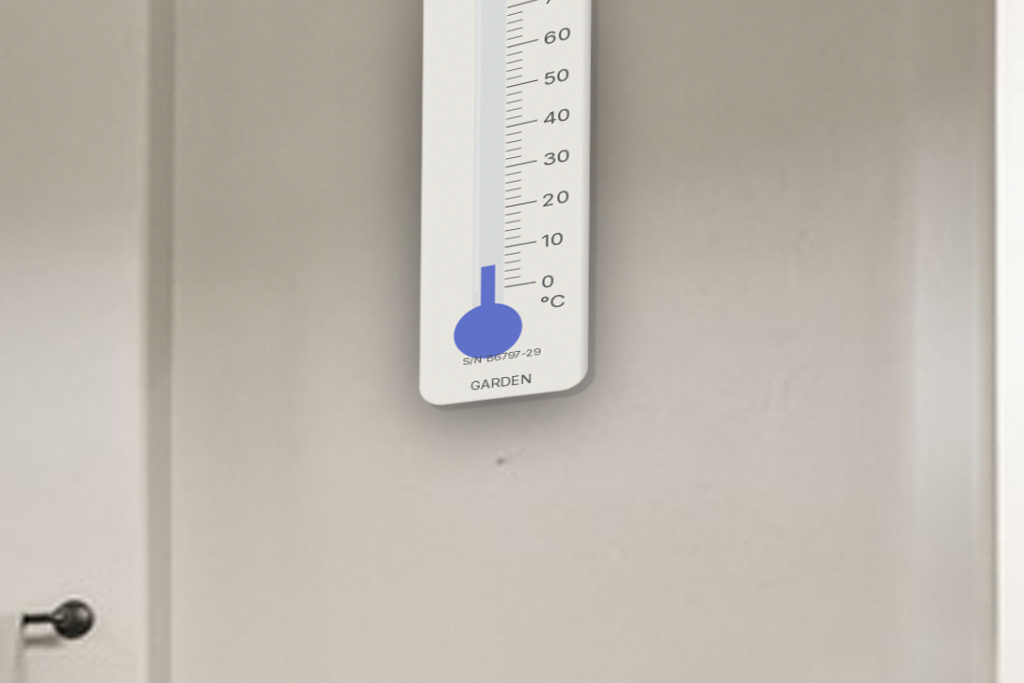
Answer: 6°C
